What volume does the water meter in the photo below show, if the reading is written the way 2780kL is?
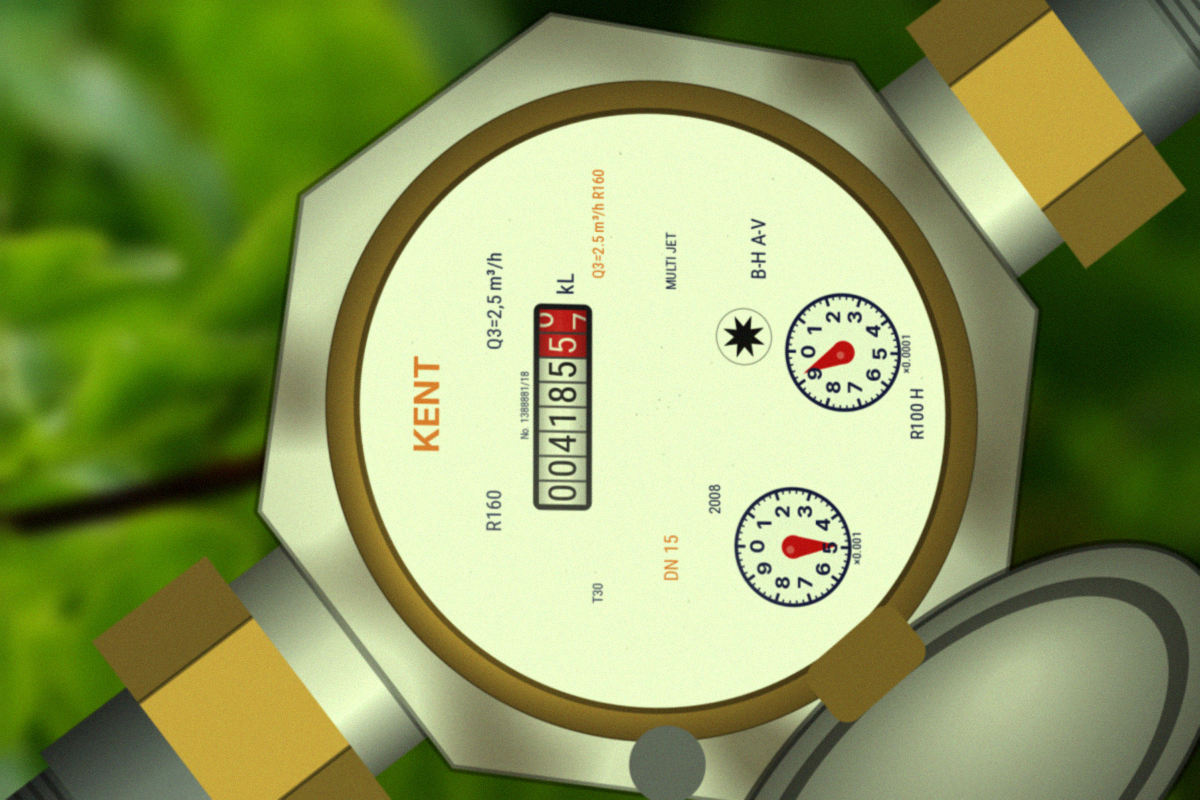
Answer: 4185.5649kL
